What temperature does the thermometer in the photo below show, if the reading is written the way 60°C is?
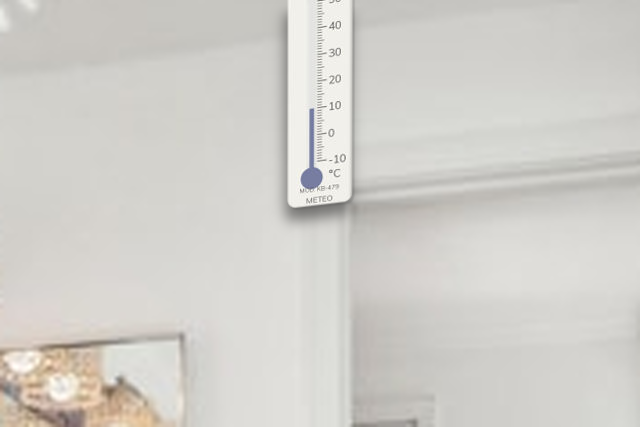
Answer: 10°C
